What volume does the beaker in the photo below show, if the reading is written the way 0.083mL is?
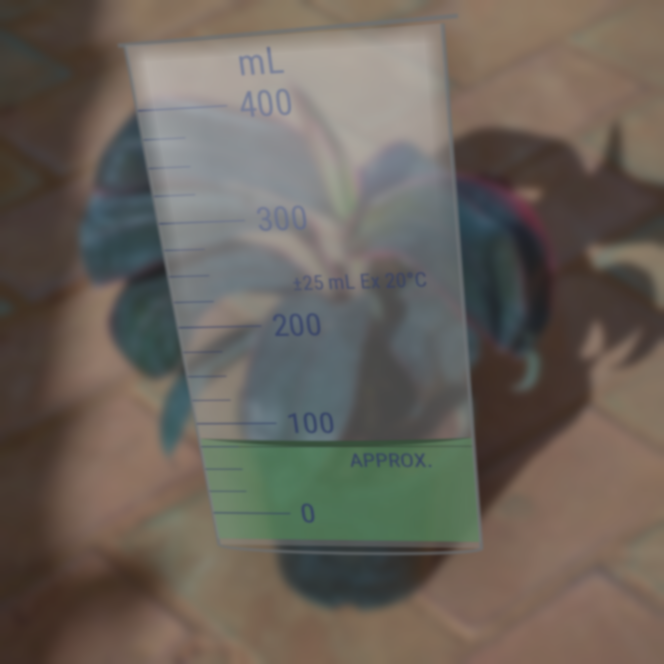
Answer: 75mL
